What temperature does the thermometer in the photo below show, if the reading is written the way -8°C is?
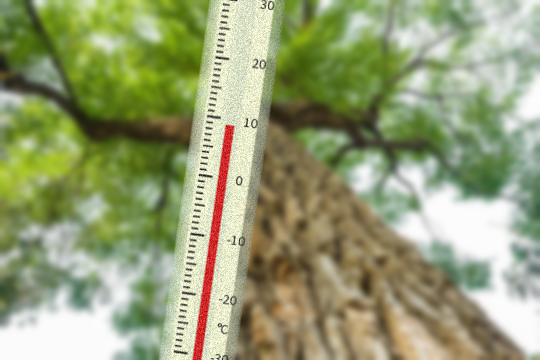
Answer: 9°C
